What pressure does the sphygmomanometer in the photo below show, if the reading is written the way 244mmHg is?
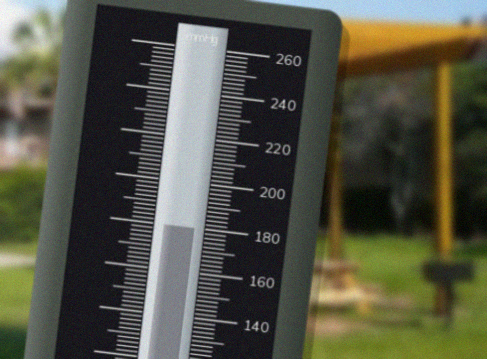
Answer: 180mmHg
